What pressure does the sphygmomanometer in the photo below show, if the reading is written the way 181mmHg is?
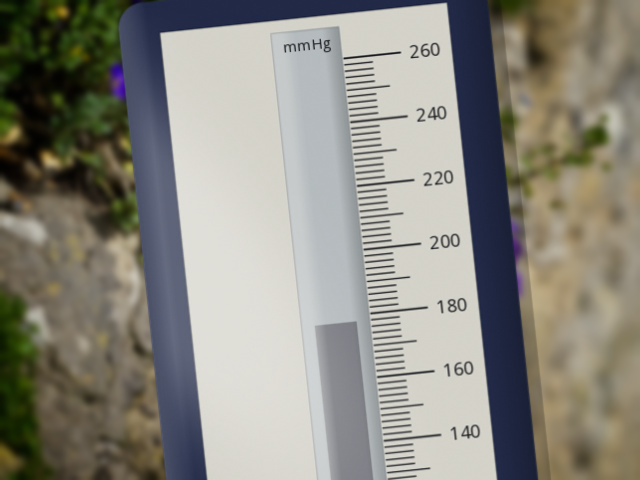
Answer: 178mmHg
